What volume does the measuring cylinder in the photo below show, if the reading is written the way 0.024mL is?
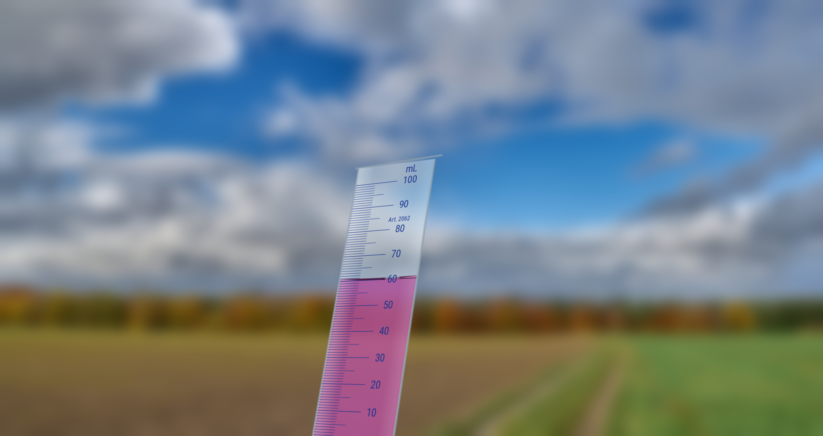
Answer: 60mL
